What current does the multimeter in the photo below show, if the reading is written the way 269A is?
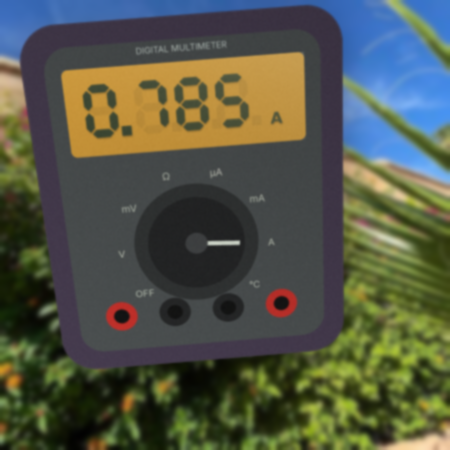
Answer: 0.785A
